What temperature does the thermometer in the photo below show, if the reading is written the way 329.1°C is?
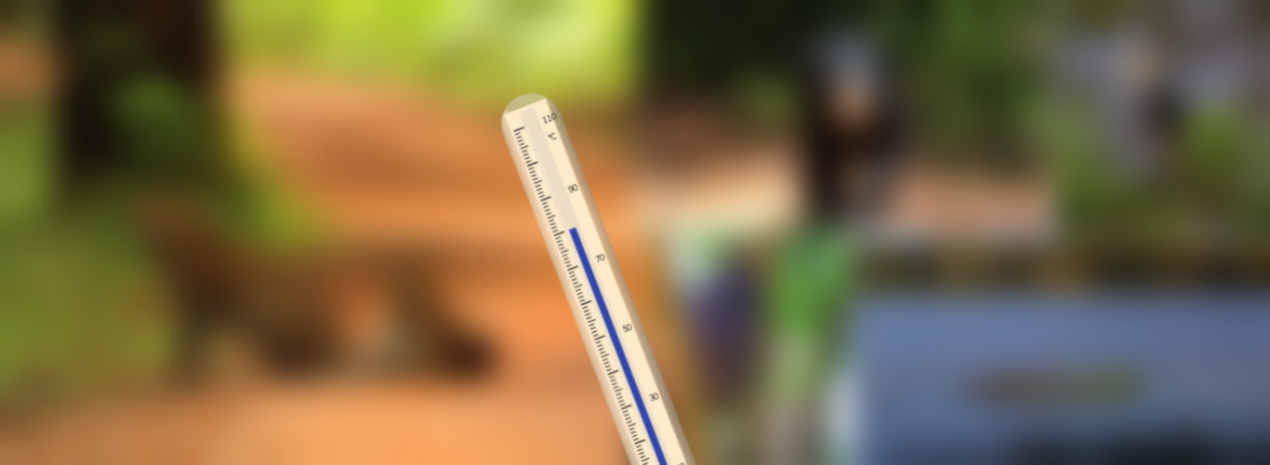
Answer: 80°C
